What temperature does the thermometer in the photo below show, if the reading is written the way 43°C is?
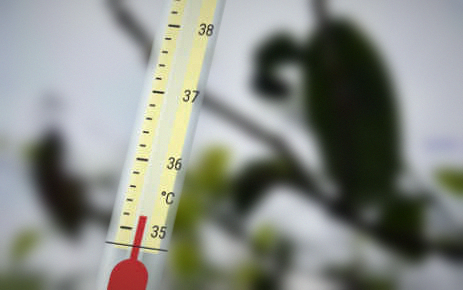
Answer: 35.2°C
